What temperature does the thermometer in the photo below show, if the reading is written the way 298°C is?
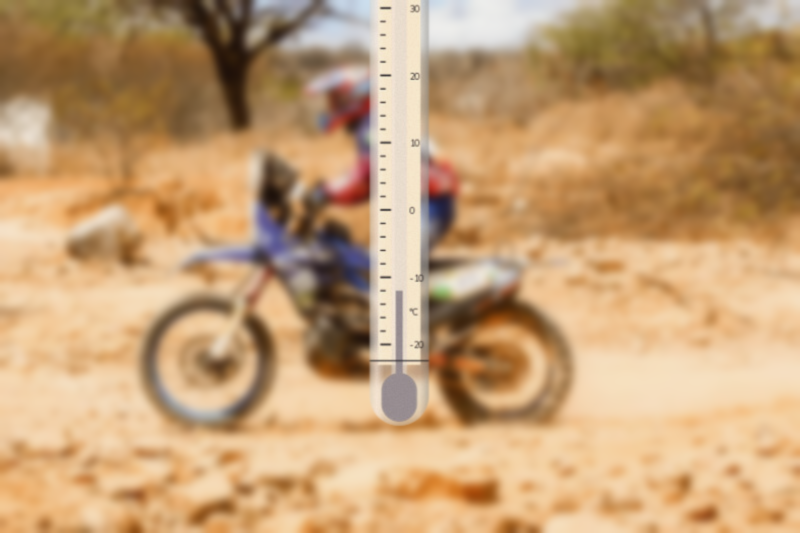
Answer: -12°C
